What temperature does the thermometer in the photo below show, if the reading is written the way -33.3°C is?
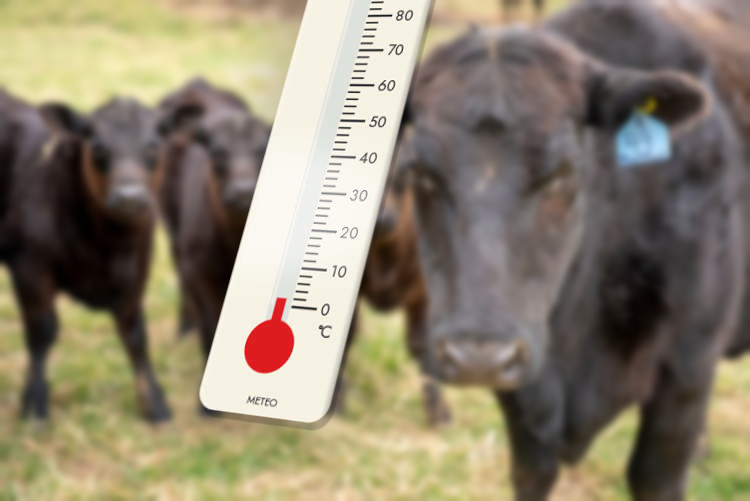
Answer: 2°C
